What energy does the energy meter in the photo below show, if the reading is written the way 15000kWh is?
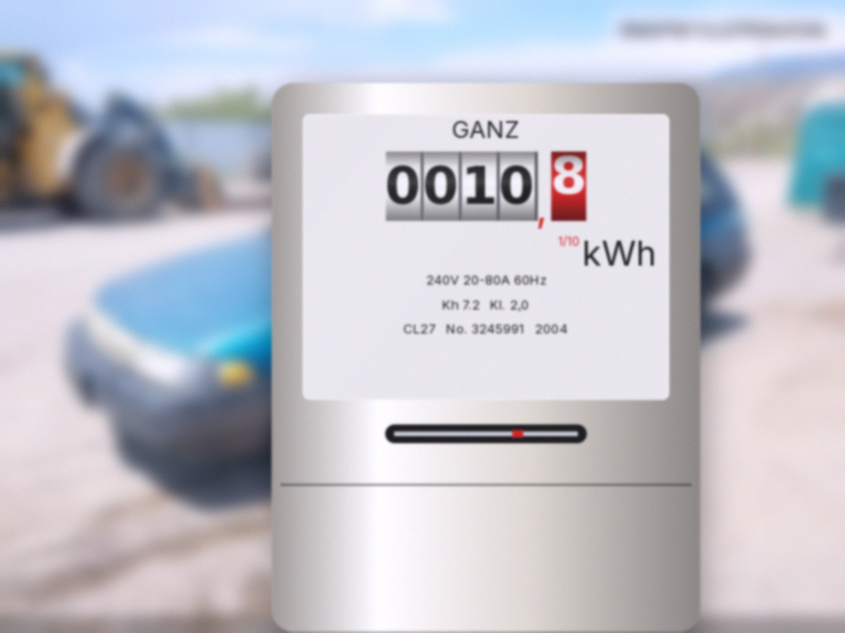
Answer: 10.8kWh
